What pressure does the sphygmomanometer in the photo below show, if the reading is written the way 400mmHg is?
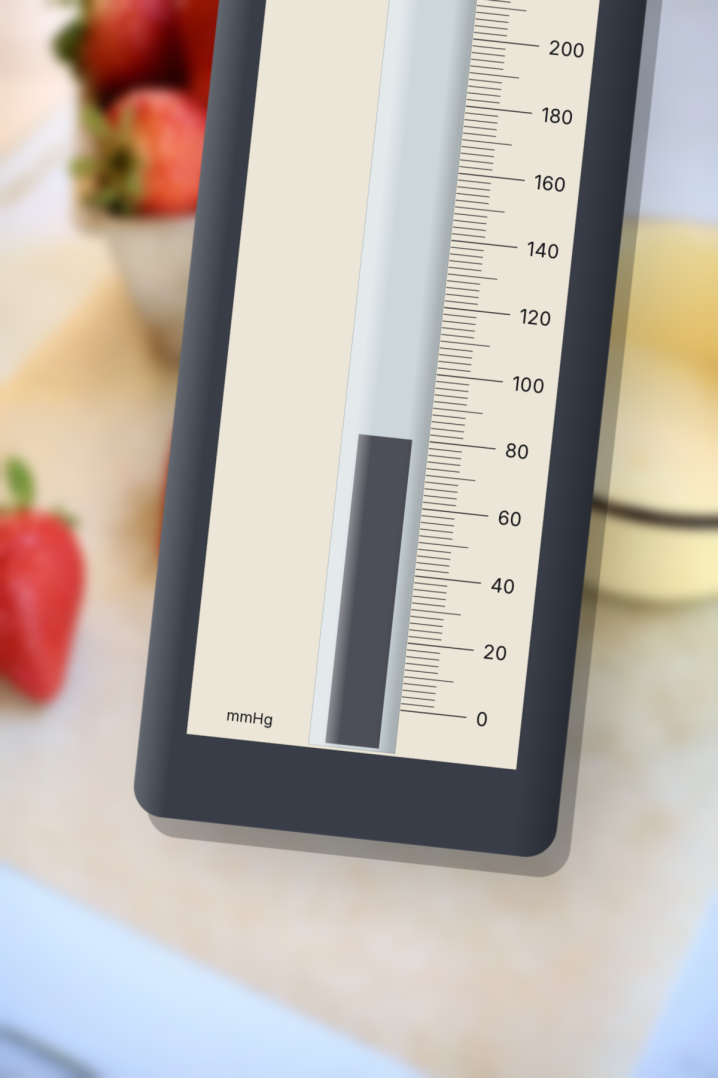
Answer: 80mmHg
